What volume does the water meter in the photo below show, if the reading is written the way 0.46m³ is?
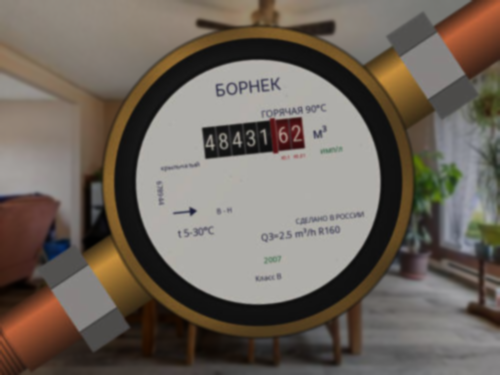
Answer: 48431.62m³
